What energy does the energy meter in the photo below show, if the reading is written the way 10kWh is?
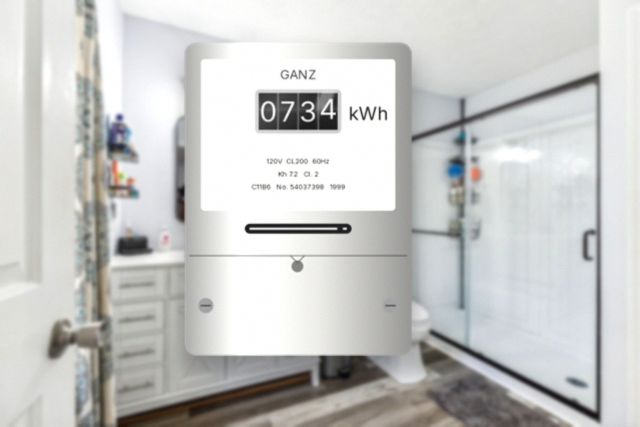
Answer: 734kWh
